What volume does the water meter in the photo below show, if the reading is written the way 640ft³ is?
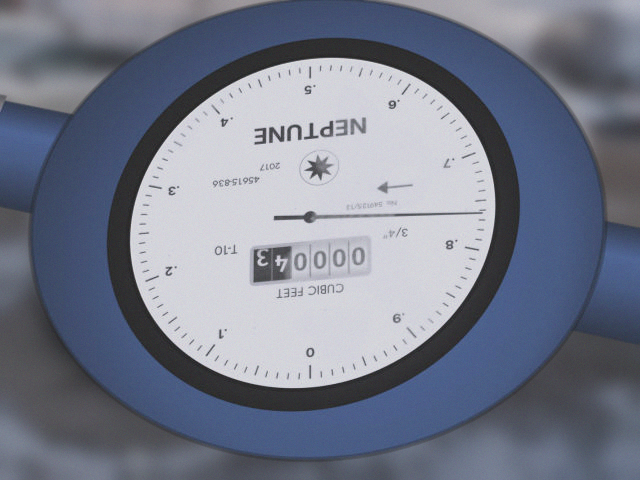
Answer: 42.76ft³
